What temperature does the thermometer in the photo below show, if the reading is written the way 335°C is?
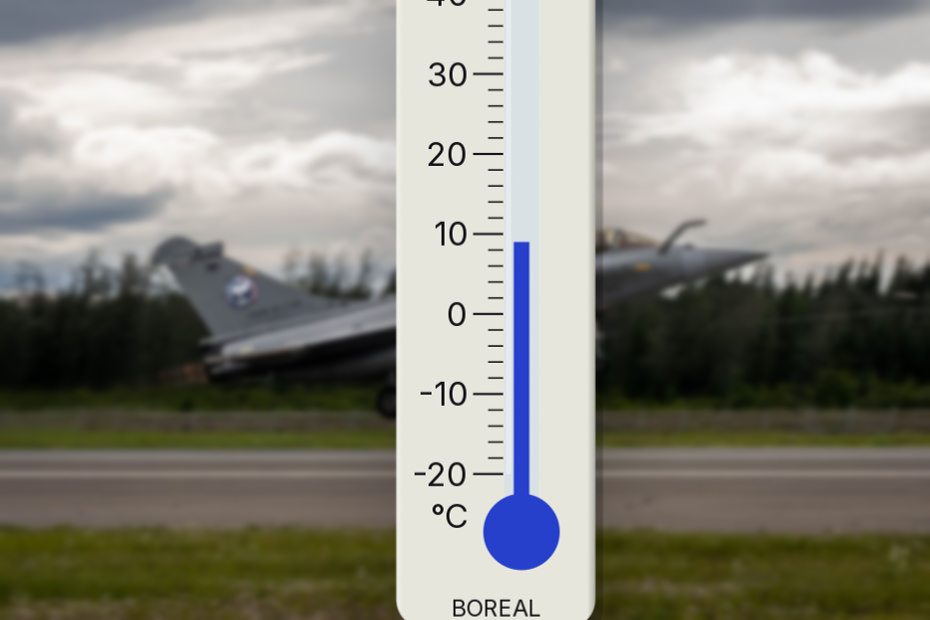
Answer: 9°C
